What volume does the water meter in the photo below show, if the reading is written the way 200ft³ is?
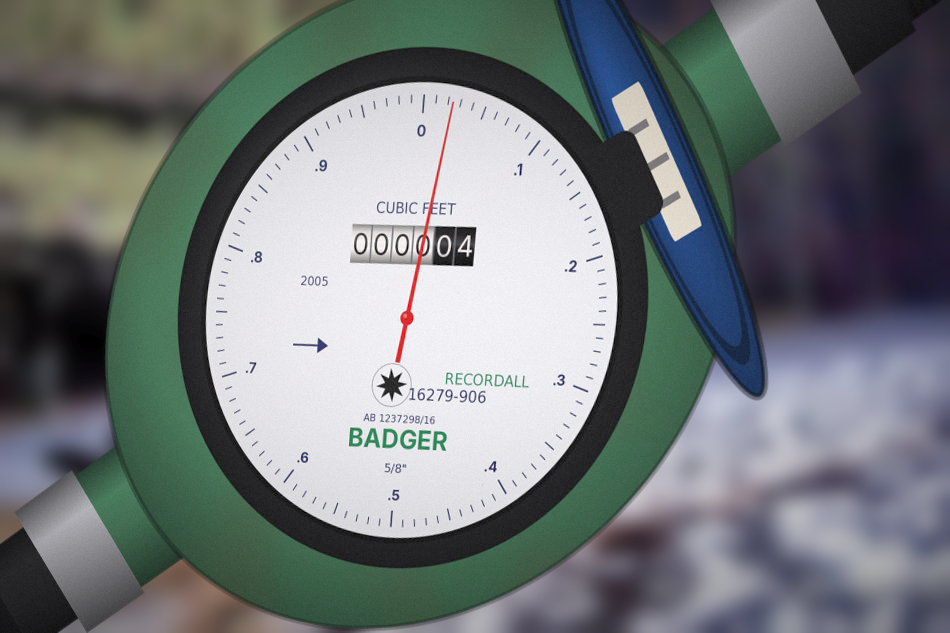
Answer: 4.02ft³
